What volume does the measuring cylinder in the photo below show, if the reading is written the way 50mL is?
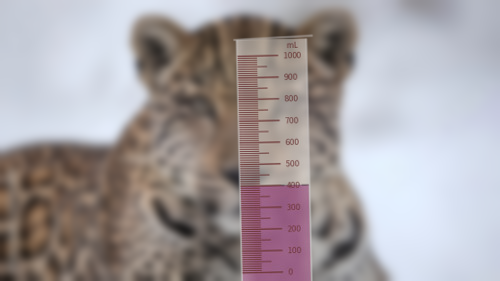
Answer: 400mL
